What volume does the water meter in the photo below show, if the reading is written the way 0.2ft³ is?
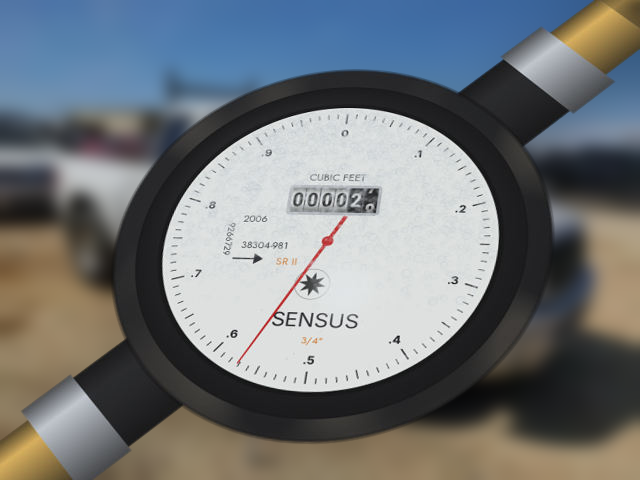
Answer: 27.57ft³
